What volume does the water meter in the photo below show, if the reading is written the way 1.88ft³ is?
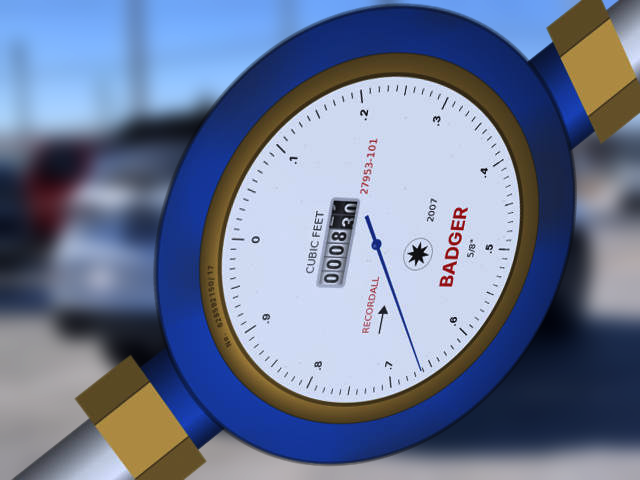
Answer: 829.66ft³
